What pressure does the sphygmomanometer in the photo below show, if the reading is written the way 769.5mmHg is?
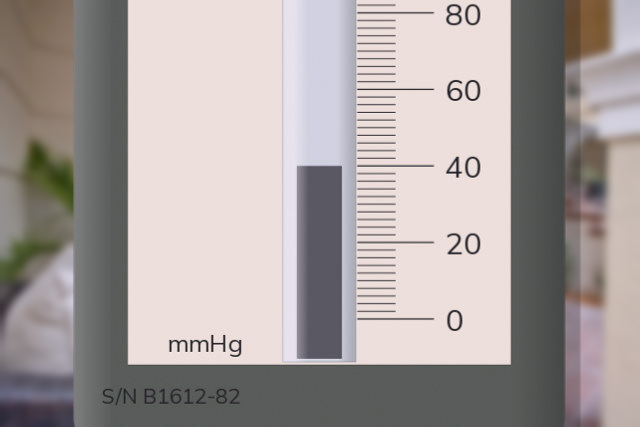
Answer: 40mmHg
